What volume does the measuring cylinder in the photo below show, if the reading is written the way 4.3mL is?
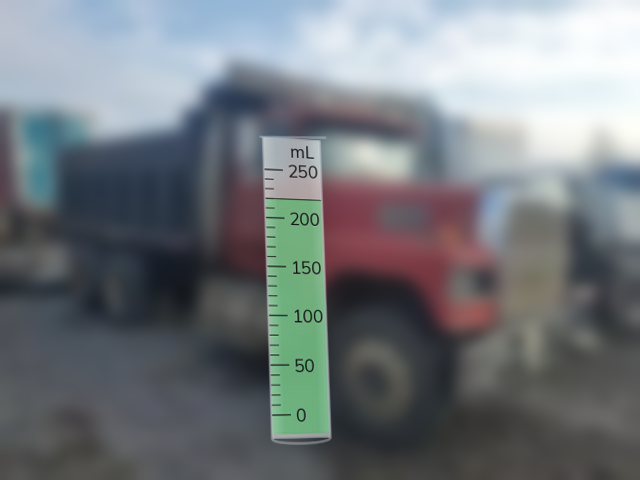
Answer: 220mL
